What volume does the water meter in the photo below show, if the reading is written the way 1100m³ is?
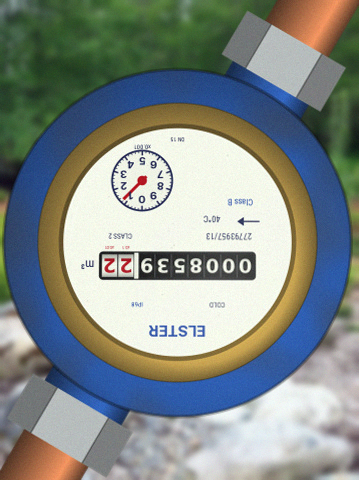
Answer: 8539.221m³
